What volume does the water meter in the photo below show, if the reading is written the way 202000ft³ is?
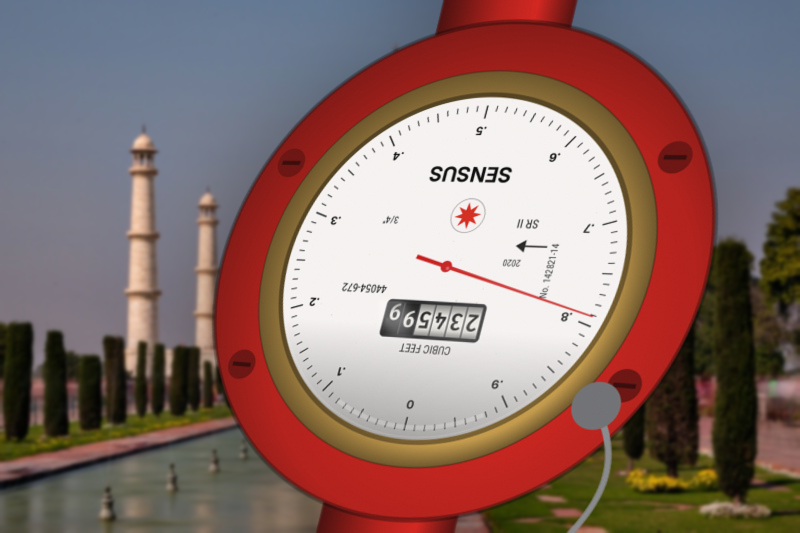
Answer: 234598.79ft³
